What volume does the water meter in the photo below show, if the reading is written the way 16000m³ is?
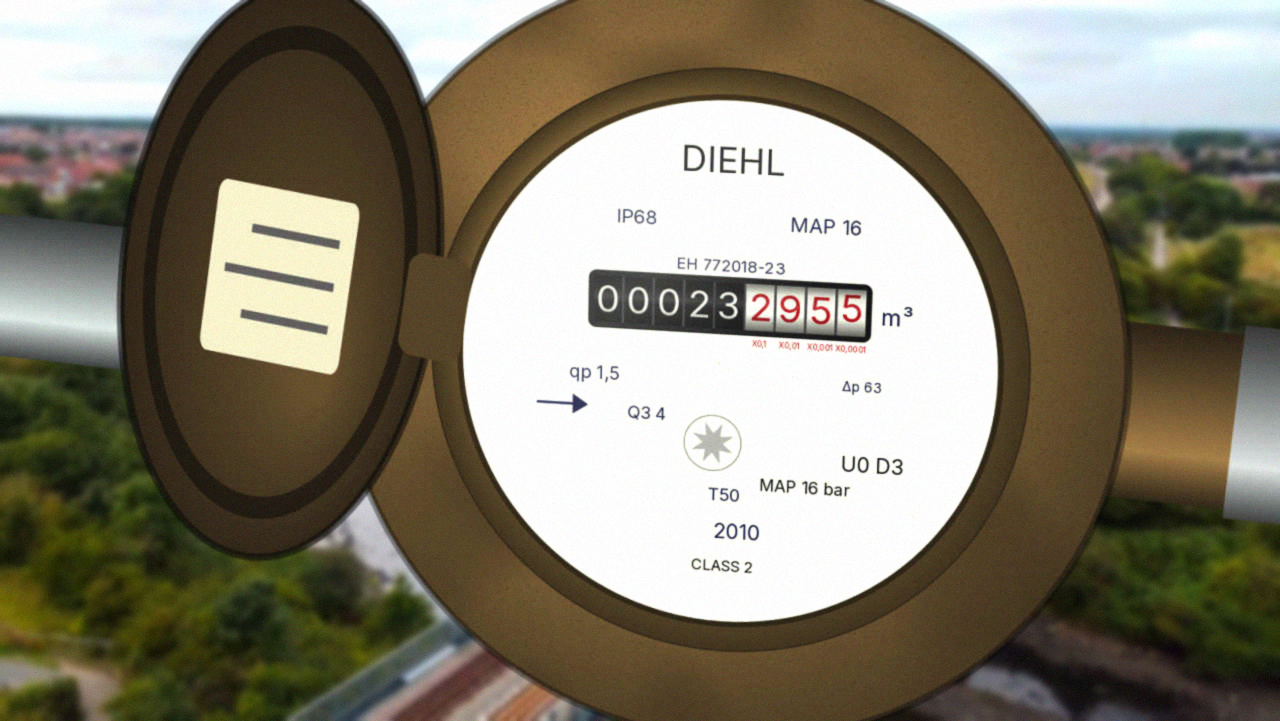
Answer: 23.2955m³
